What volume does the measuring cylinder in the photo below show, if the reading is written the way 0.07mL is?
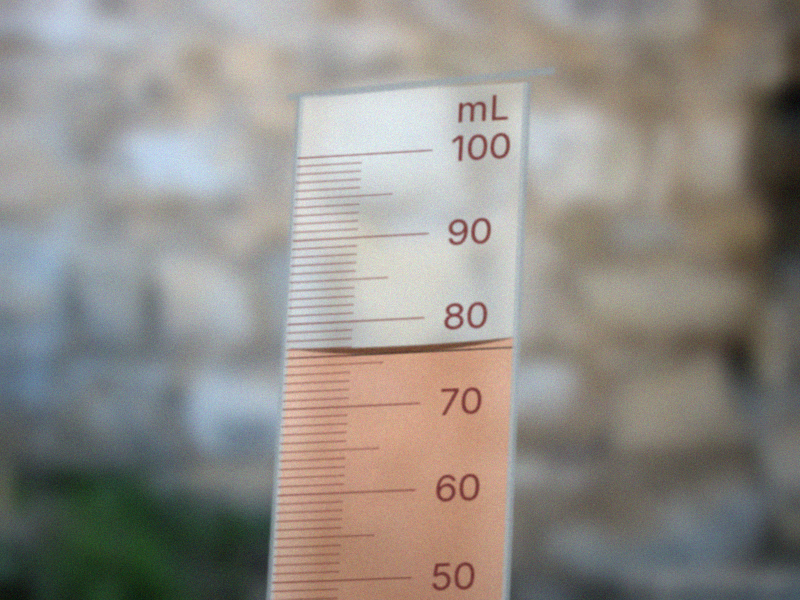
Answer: 76mL
